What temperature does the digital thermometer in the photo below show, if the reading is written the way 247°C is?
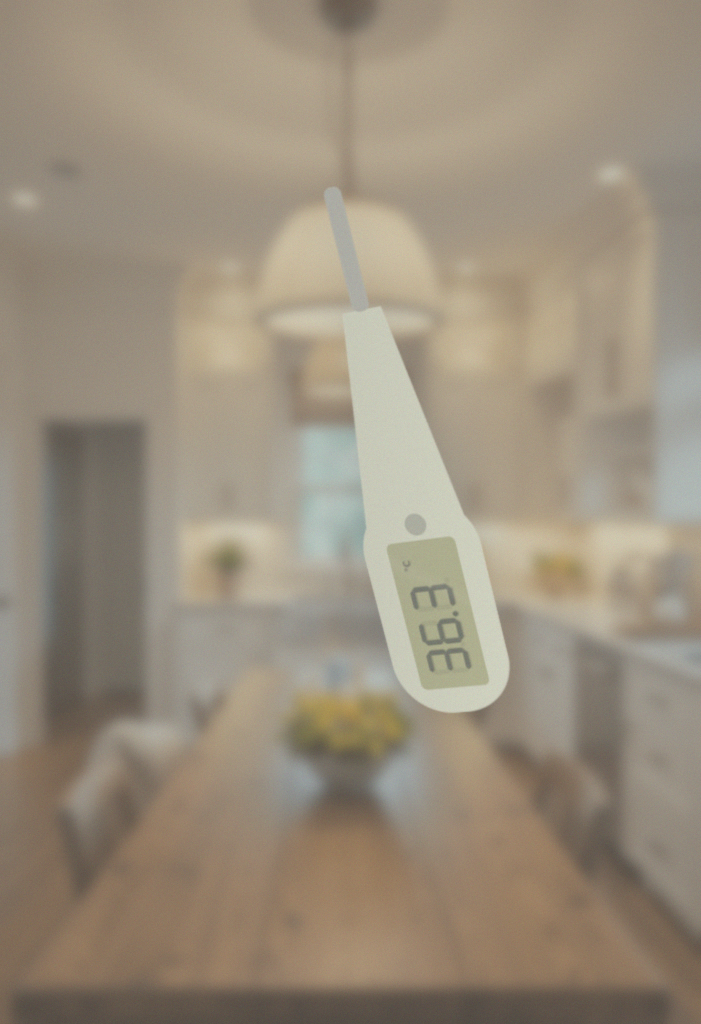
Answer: 36.3°C
